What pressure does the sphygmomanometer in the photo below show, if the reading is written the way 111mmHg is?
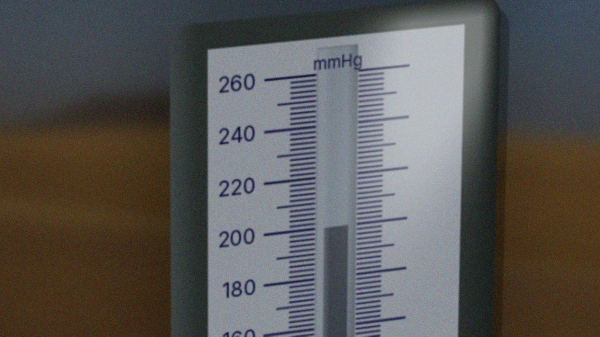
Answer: 200mmHg
